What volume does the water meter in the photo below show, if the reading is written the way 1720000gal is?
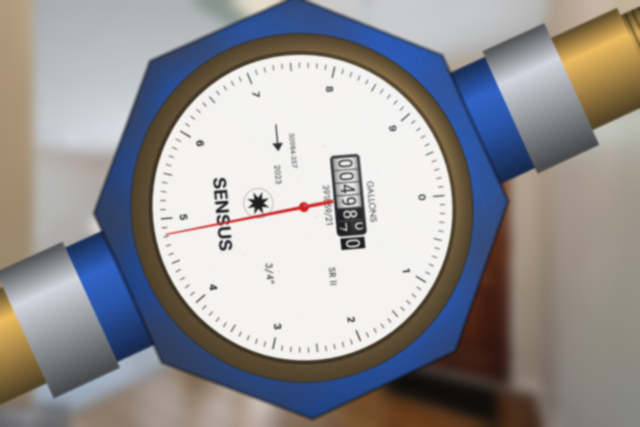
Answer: 49864.8gal
